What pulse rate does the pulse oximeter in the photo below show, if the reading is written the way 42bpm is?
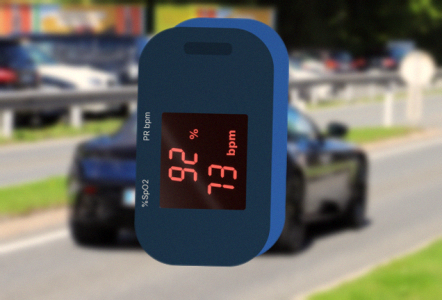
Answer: 73bpm
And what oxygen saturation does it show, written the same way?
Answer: 92%
